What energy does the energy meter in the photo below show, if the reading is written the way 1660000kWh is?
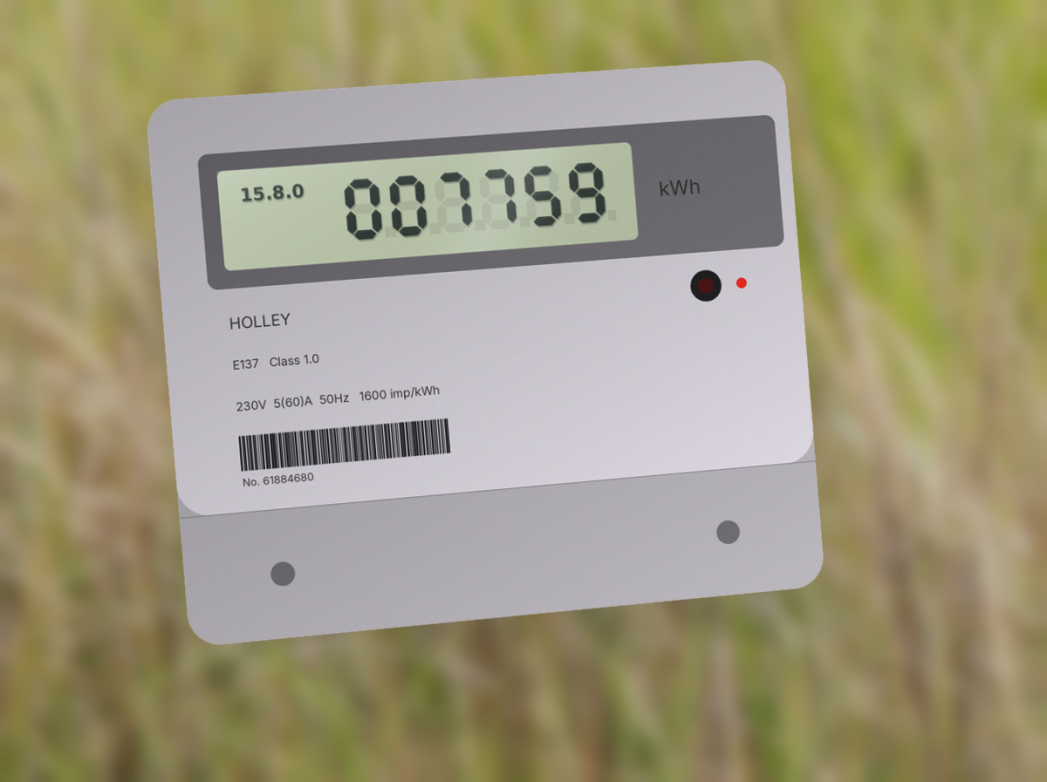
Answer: 7759kWh
